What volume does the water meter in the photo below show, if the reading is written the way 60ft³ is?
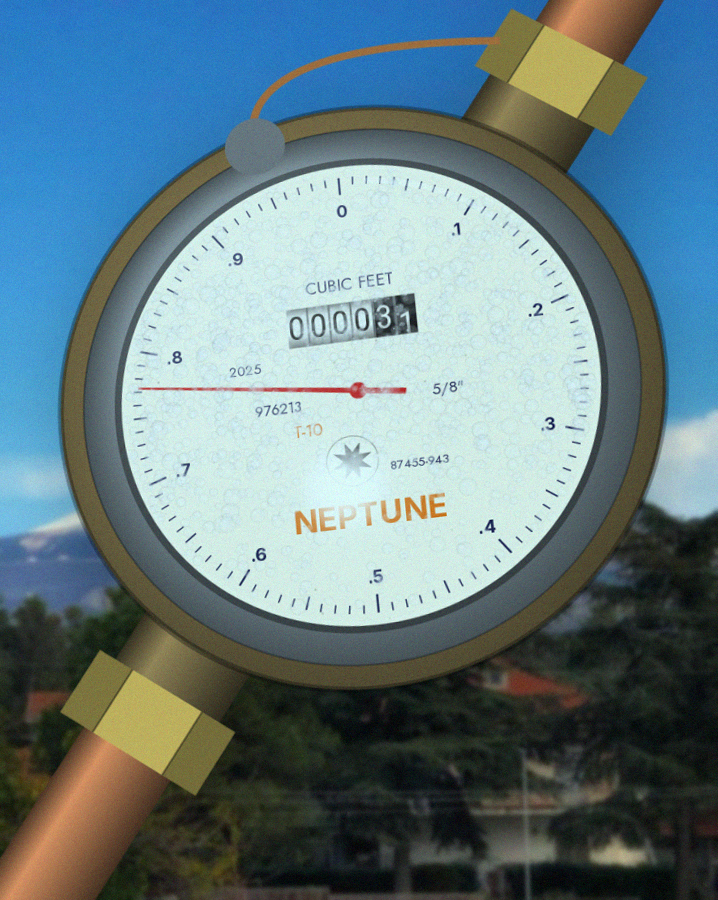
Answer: 30.77ft³
